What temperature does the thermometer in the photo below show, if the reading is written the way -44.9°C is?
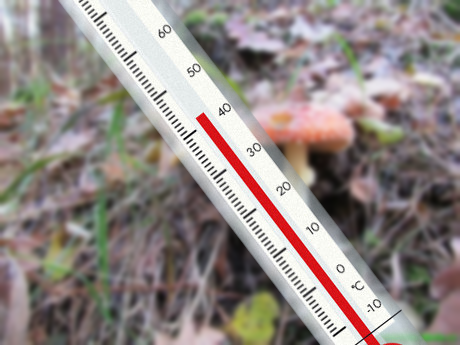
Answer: 42°C
